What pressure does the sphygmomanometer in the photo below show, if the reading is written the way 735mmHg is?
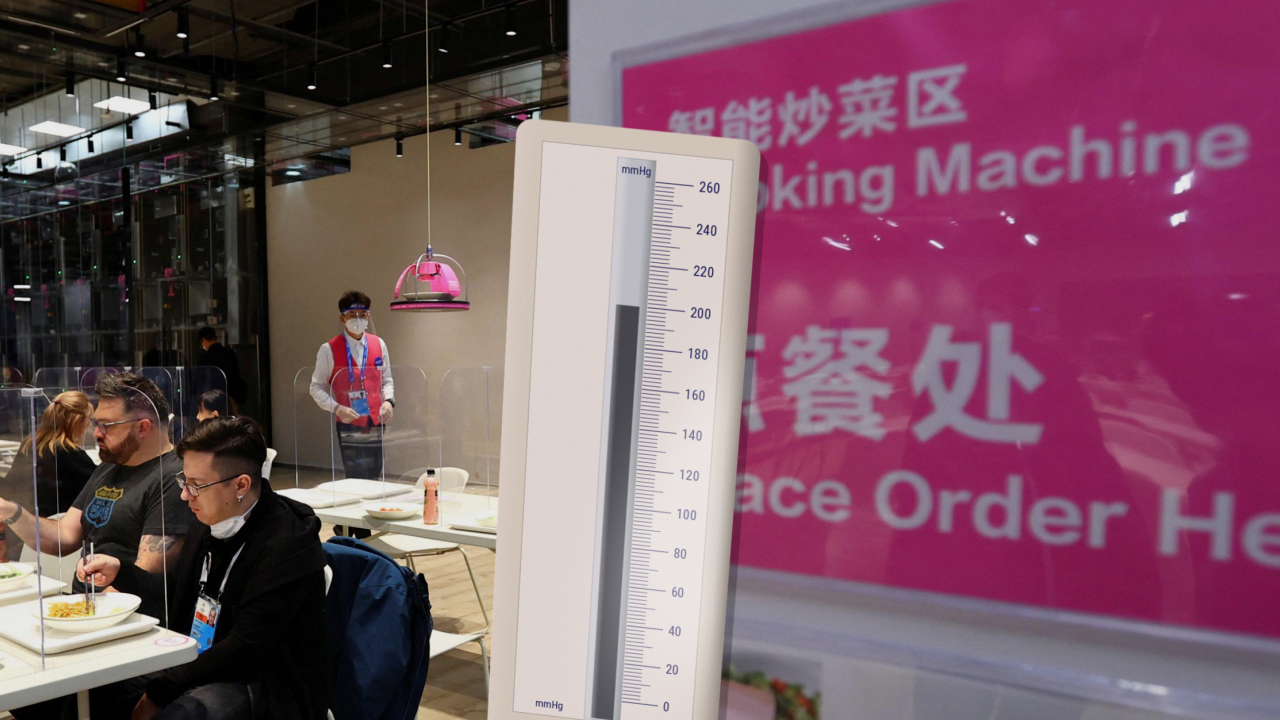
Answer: 200mmHg
